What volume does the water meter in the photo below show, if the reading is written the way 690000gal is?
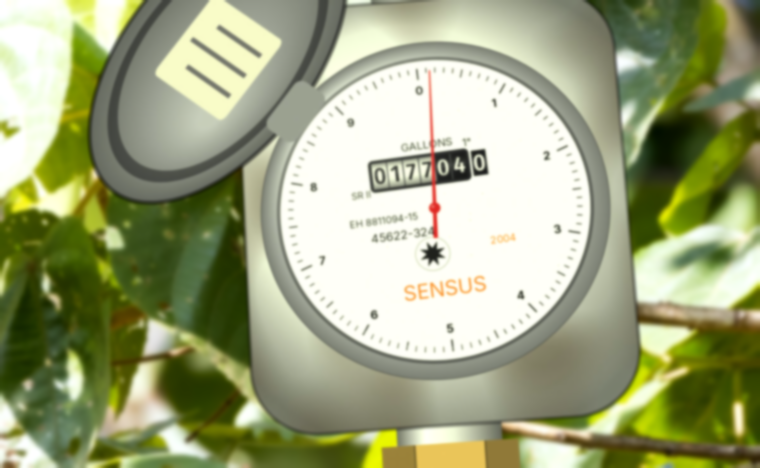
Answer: 177040.1gal
